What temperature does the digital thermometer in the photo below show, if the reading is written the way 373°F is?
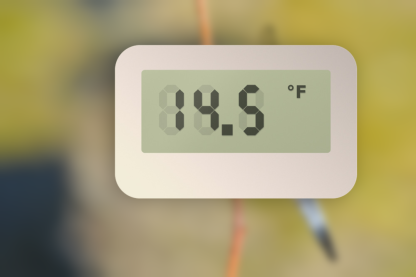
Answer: 14.5°F
